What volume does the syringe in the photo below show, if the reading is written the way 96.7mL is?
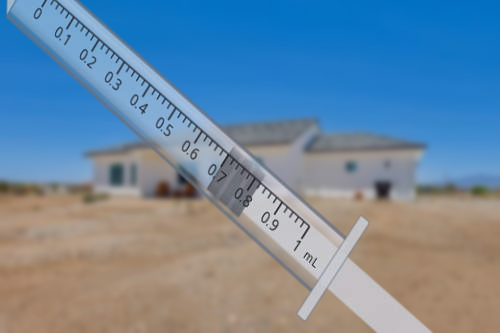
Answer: 0.7mL
